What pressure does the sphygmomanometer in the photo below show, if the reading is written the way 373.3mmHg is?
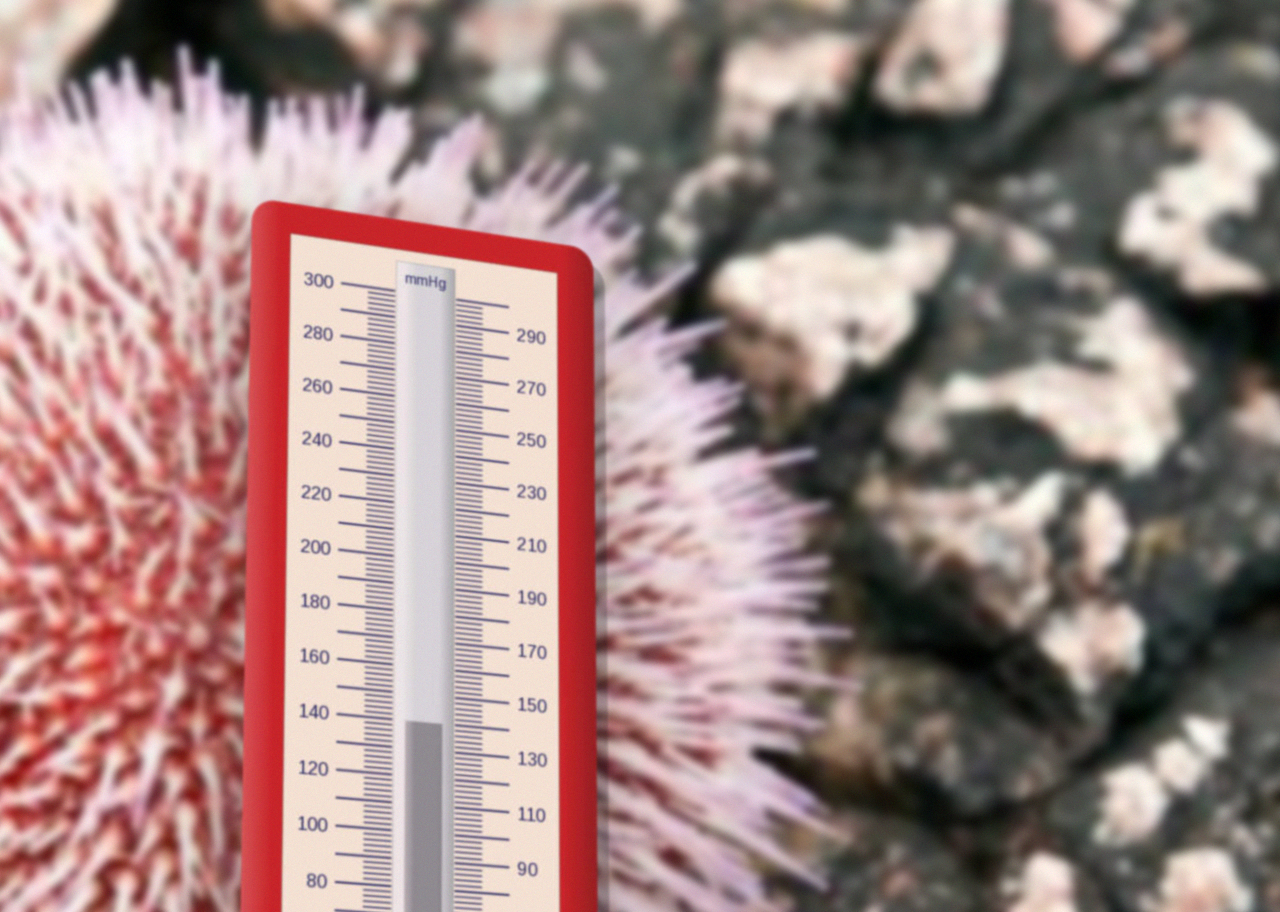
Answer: 140mmHg
